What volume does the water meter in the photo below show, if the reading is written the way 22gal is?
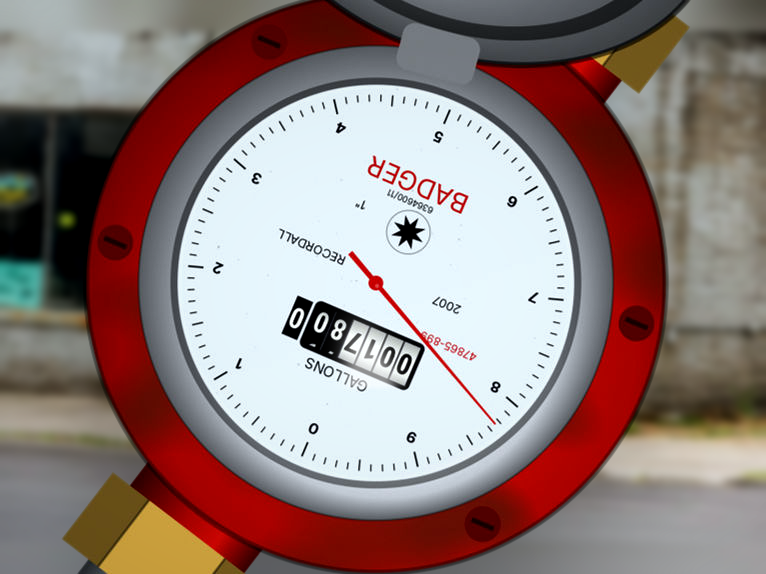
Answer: 17798.2gal
